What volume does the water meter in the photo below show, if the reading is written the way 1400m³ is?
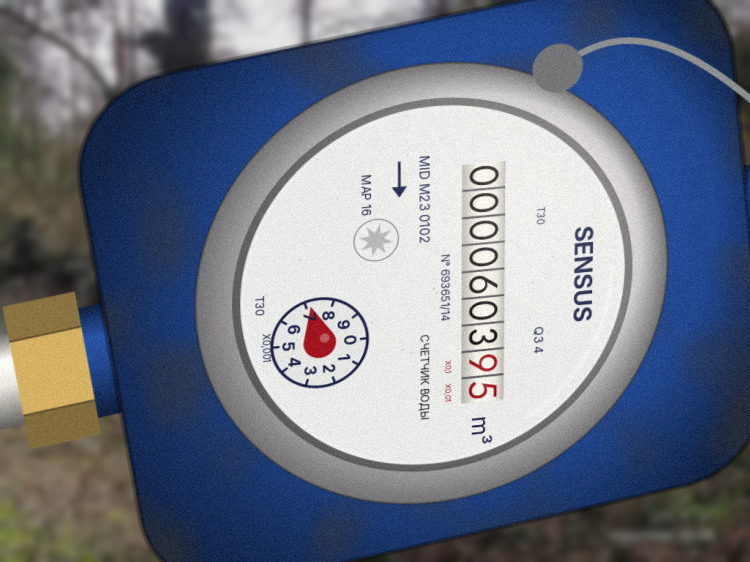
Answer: 603.957m³
